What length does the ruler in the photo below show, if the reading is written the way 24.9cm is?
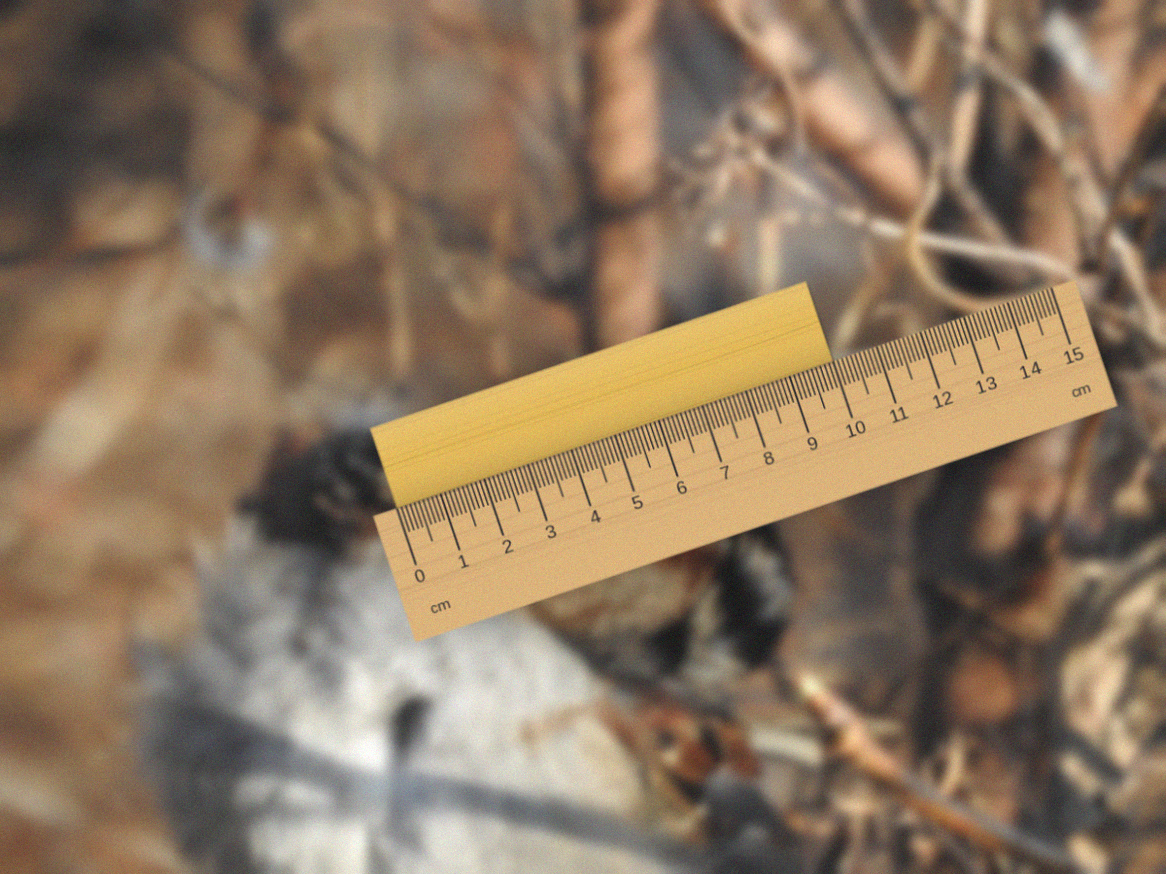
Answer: 10cm
